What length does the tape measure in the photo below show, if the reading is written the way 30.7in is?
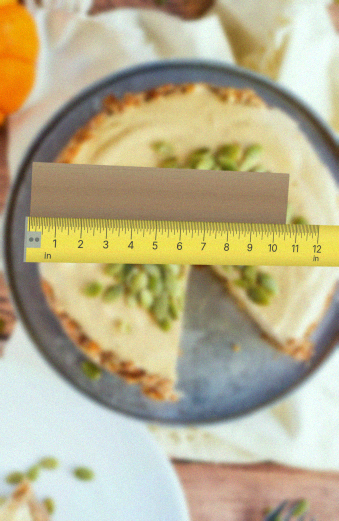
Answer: 10.5in
